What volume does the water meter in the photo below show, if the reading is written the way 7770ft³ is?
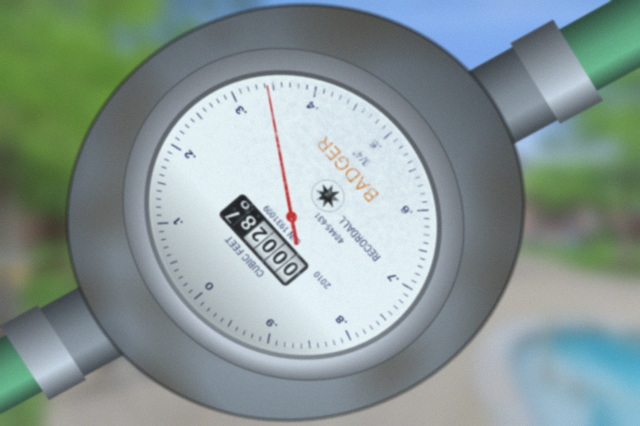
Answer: 287.34ft³
